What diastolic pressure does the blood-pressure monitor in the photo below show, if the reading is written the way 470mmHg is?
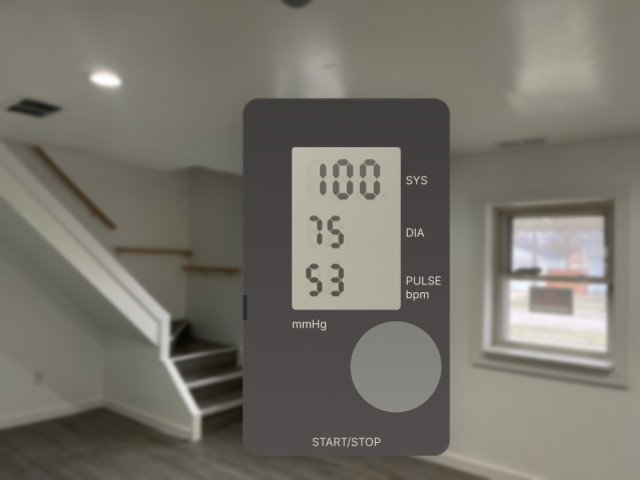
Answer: 75mmHg
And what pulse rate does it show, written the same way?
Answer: 53bpm
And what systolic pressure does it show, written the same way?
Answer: 100mmHg
